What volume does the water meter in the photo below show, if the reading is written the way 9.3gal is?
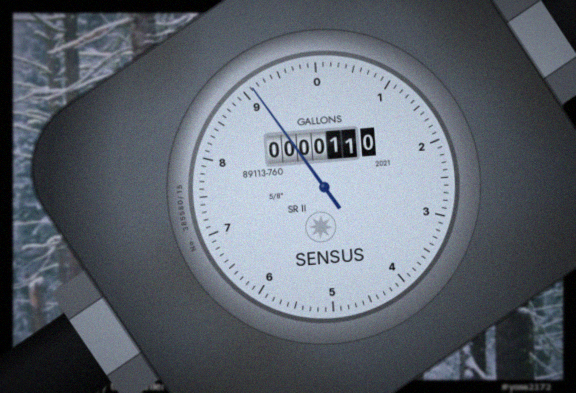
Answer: 109.1gal
